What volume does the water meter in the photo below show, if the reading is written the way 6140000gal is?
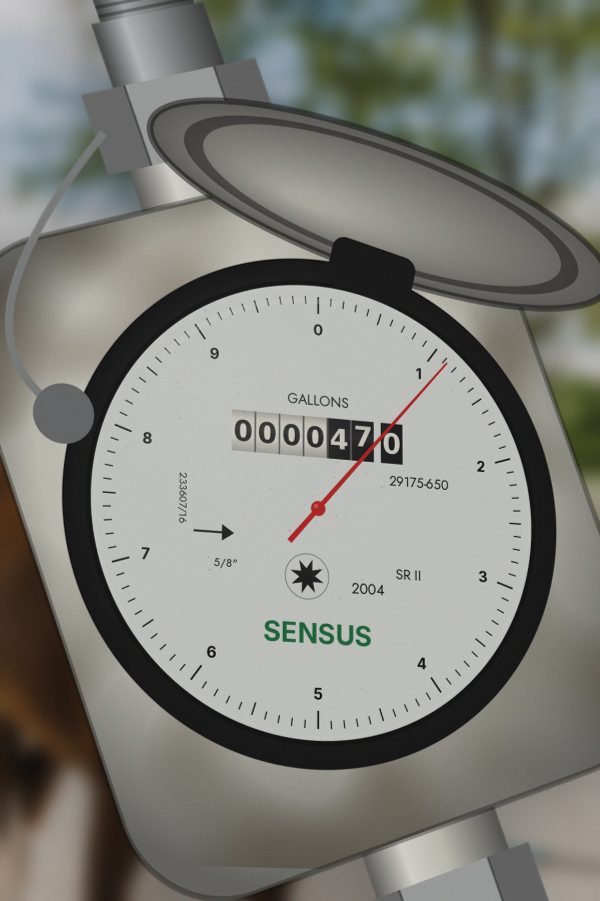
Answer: 471.1gal
